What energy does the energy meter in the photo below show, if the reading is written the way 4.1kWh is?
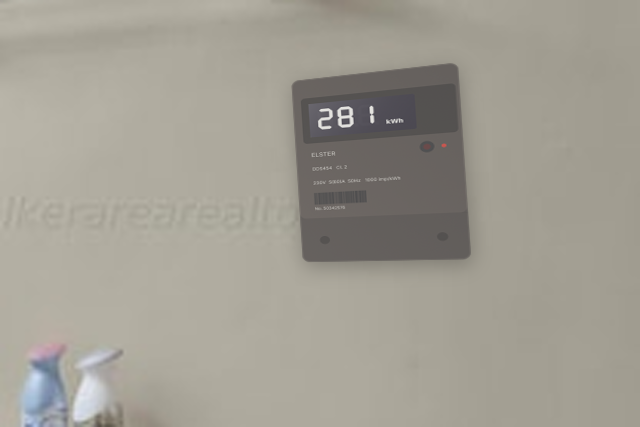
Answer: 281kWh
